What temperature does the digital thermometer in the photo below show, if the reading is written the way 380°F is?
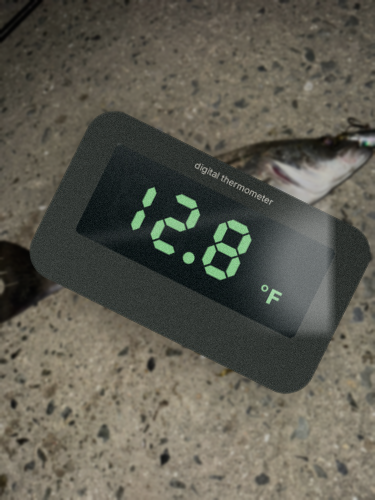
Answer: 12.8°F
